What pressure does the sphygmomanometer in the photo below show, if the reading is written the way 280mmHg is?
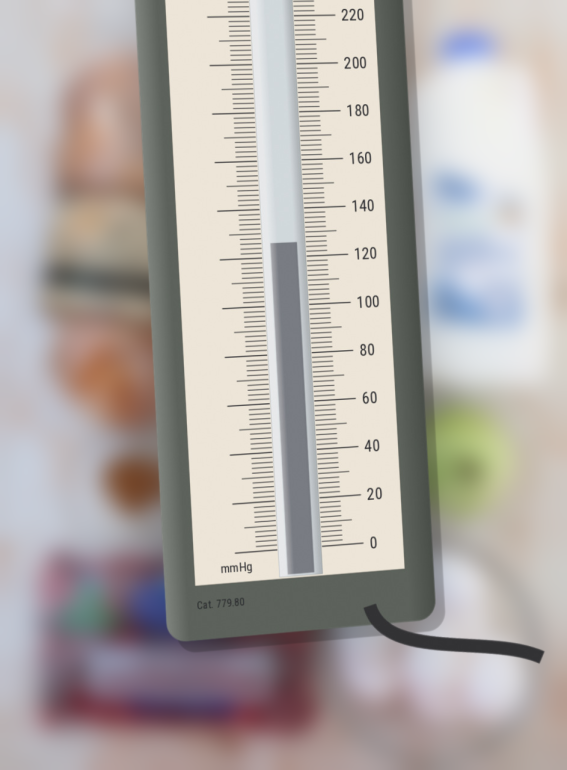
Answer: 126mmHg
